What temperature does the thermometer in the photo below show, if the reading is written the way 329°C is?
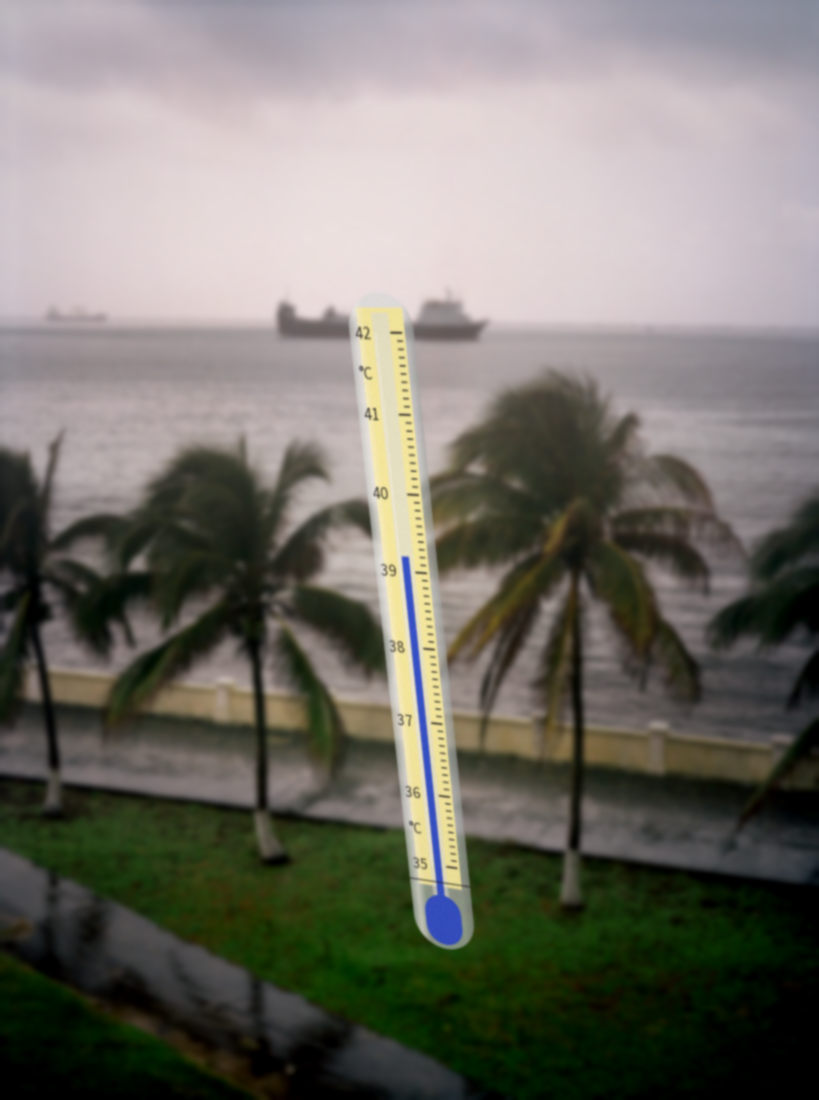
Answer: 39.2°C
